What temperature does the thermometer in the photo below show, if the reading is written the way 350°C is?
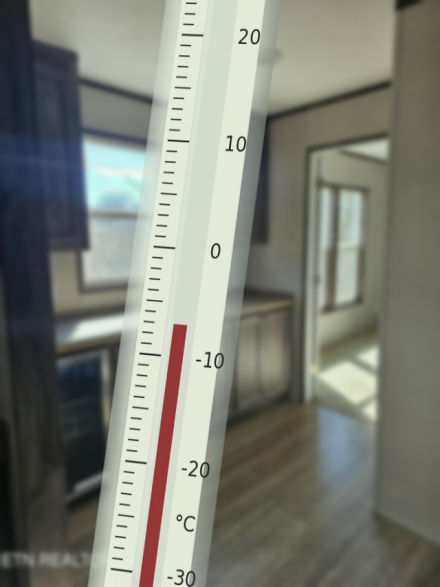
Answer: -7°C
